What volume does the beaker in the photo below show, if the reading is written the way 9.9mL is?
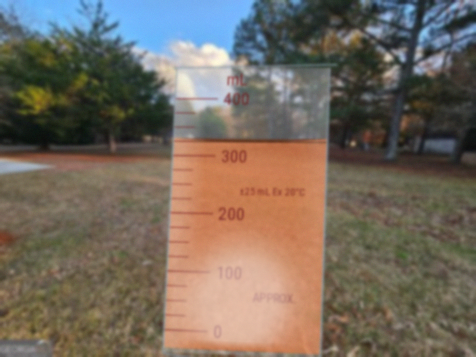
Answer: 325mL
